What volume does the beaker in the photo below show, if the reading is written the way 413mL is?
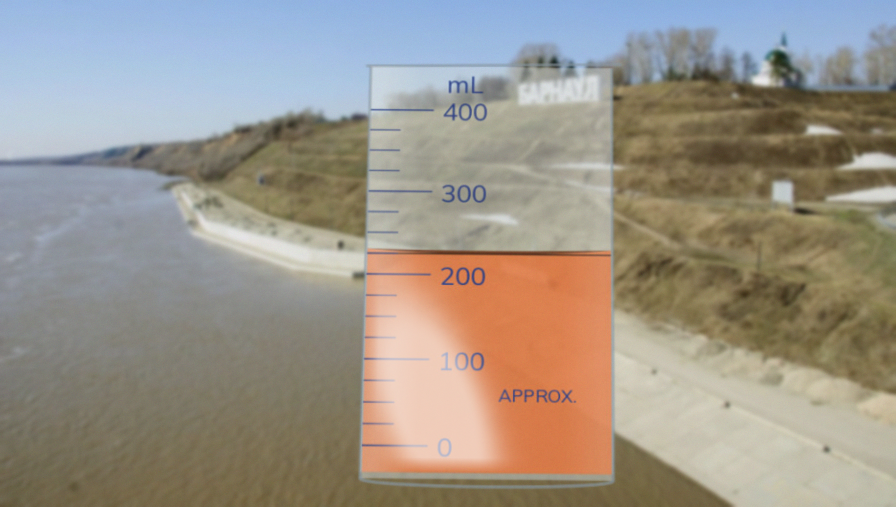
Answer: 225mL
